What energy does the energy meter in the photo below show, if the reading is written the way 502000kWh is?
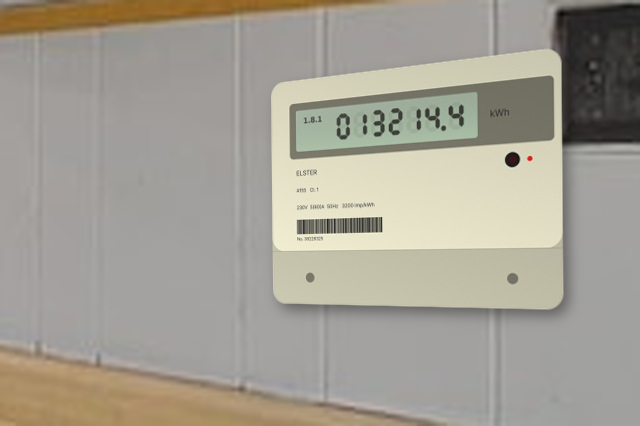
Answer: 13214.4kWh
